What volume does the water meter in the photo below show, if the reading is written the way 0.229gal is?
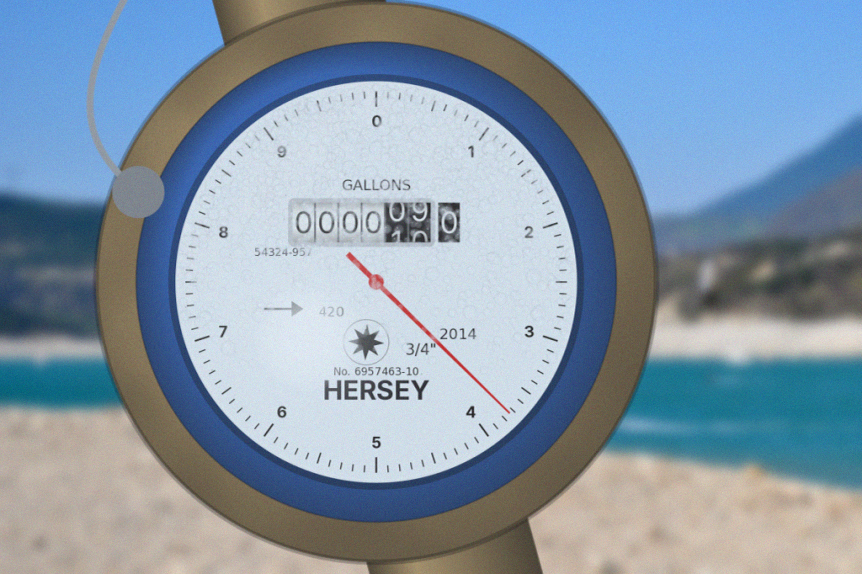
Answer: 93.7gal
